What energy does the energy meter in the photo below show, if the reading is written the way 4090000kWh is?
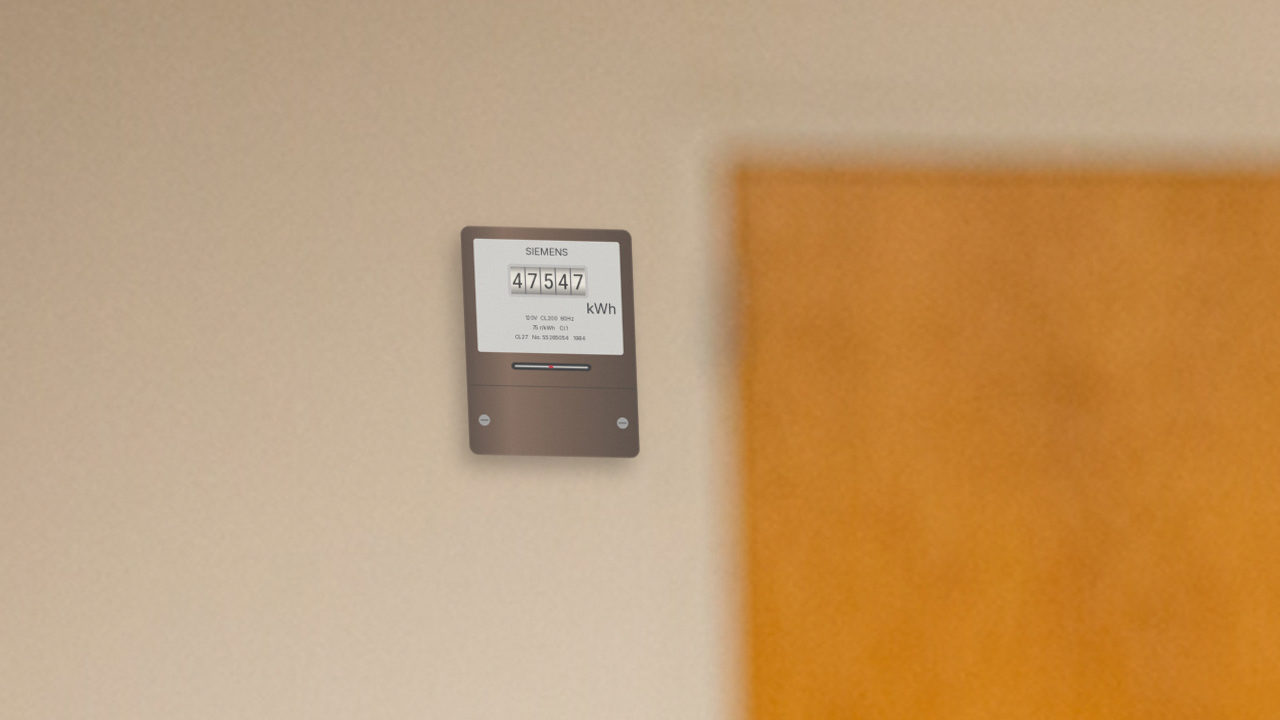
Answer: 47547kWh
